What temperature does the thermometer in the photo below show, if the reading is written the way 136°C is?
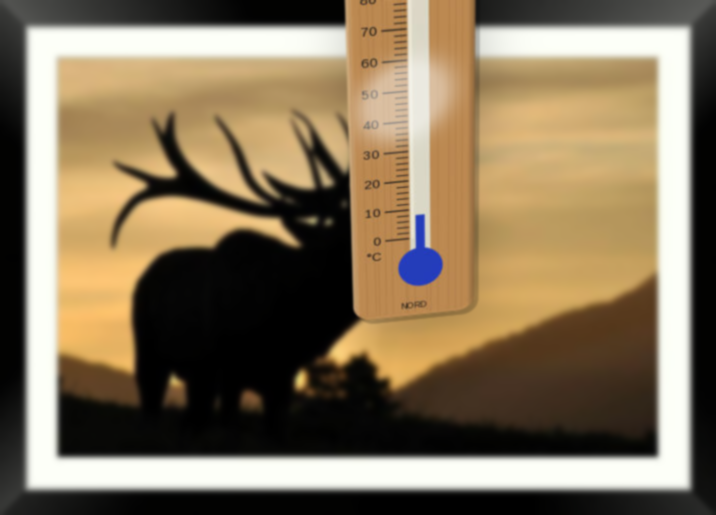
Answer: 8°C
